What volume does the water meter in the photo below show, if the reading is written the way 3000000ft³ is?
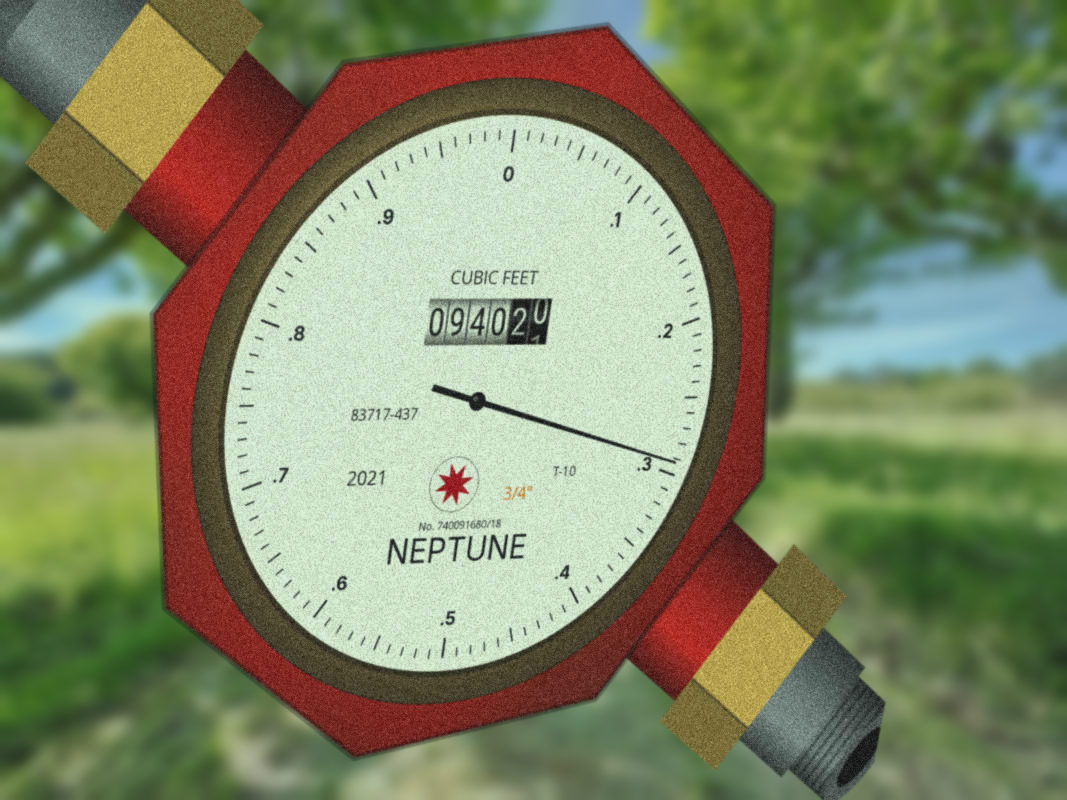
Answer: 94020.29ft³
